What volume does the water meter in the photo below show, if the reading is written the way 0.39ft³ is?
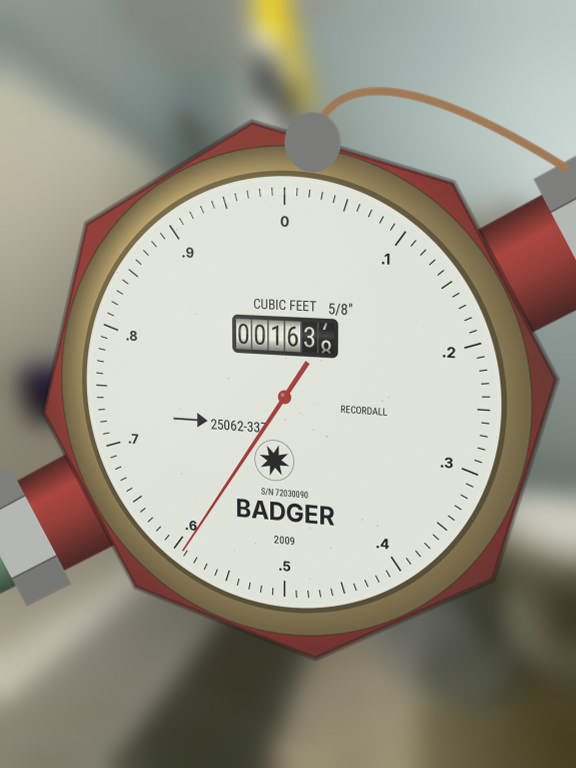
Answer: 1637.59ft³
